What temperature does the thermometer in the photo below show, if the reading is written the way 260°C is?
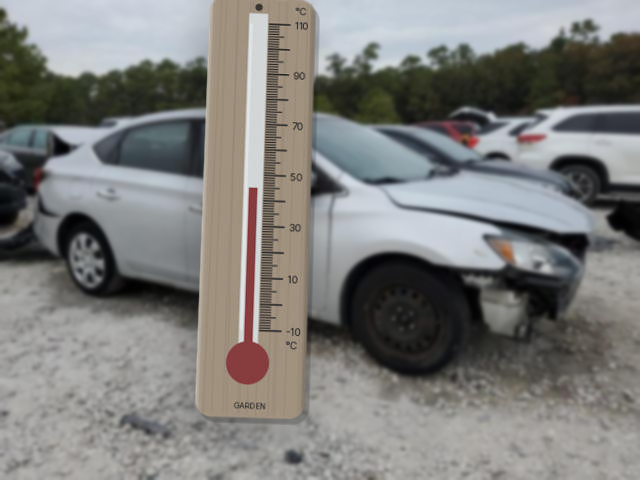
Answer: 45°C
